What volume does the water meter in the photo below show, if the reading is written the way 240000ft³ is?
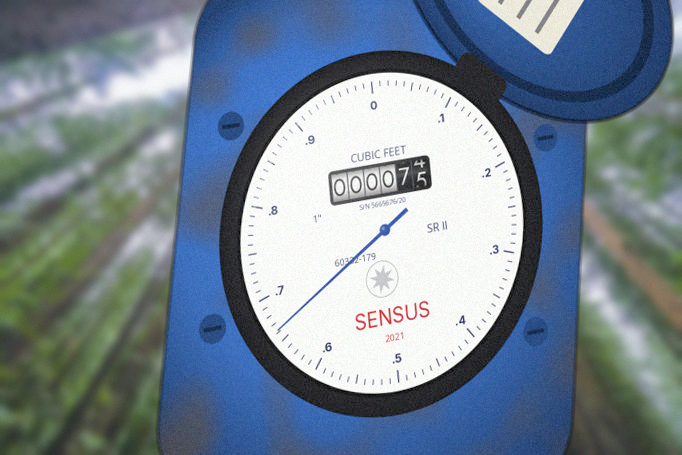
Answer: 74.66ft³
